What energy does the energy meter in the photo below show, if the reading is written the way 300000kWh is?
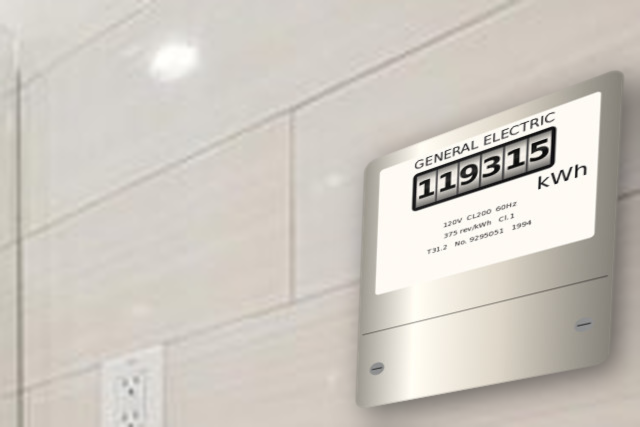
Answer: 119315kWh
